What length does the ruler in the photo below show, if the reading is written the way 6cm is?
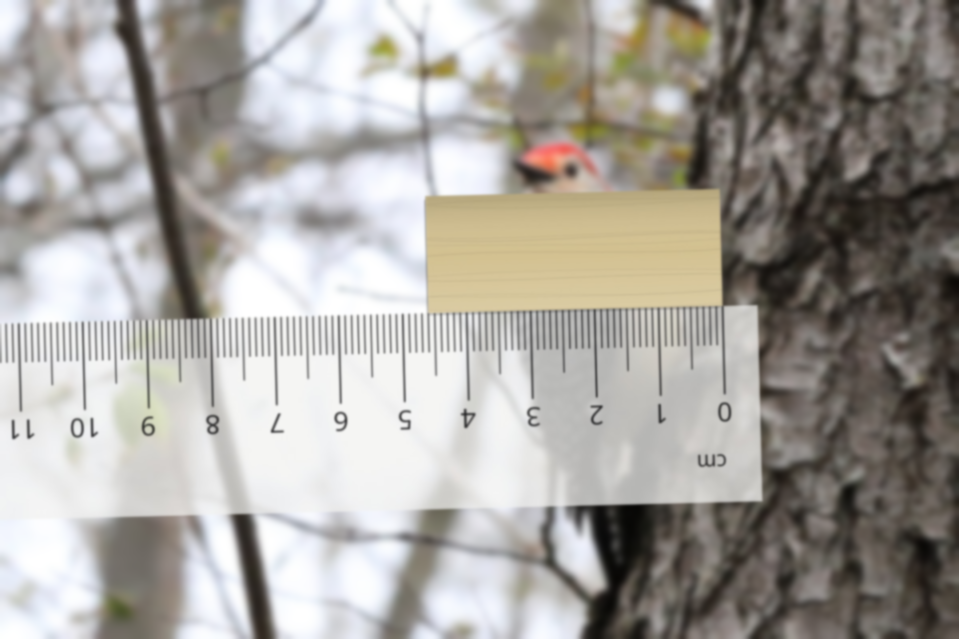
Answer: 4.6cm
